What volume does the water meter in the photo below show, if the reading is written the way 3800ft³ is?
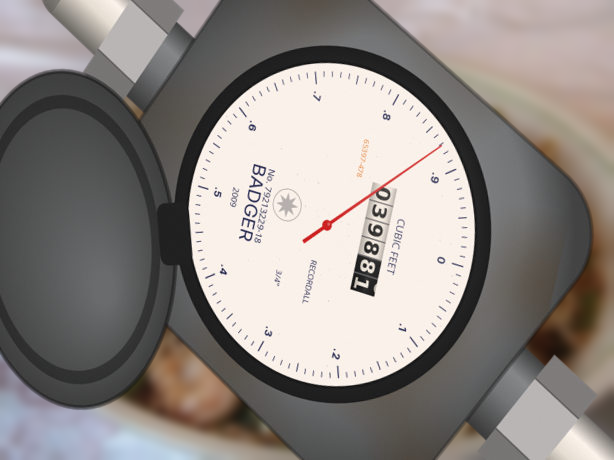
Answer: 39880.87ft³
